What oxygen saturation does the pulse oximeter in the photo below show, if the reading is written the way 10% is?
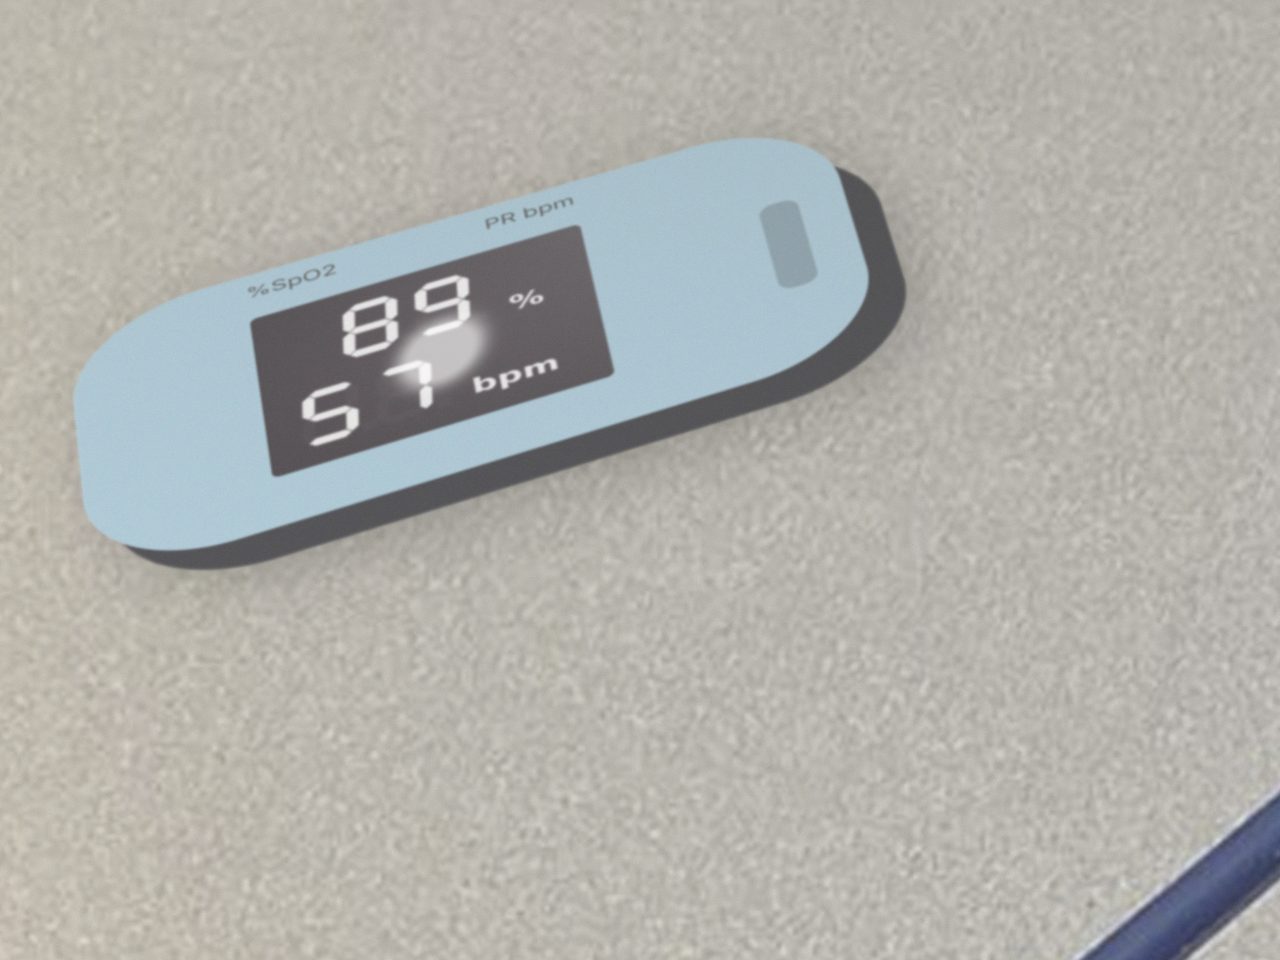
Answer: 89%
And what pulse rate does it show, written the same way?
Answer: 57bpm
